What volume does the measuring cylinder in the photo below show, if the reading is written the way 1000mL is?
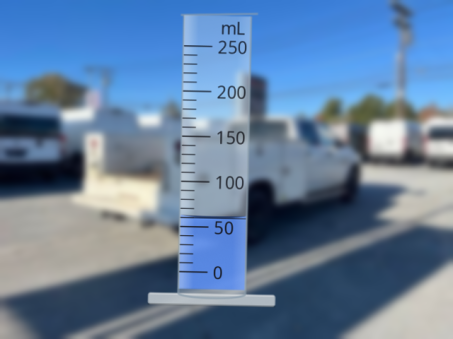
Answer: 60mL
